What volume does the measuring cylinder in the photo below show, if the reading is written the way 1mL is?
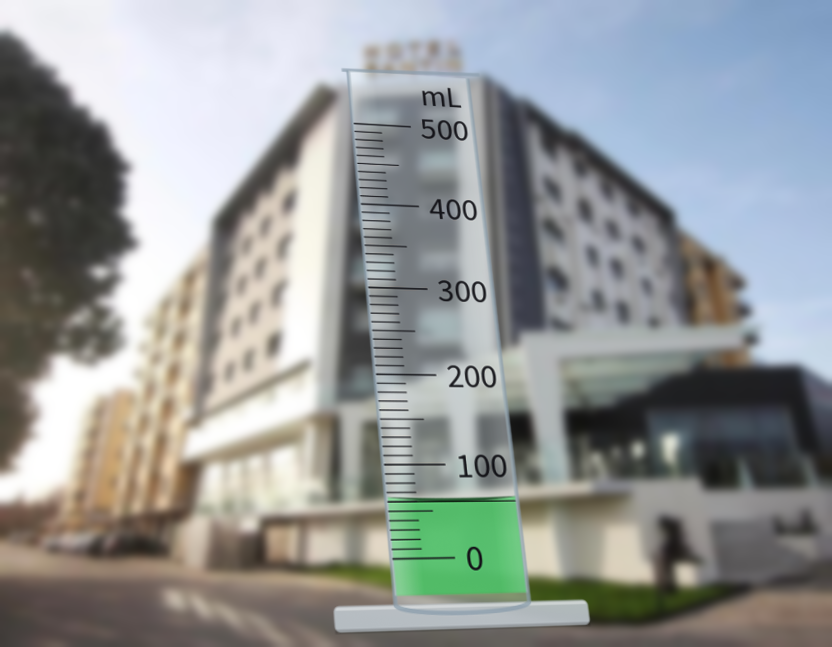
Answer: 60mL
